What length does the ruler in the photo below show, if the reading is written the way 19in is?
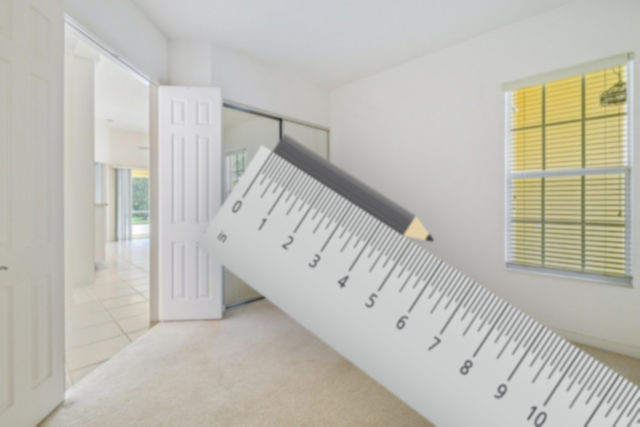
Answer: 5.5in
